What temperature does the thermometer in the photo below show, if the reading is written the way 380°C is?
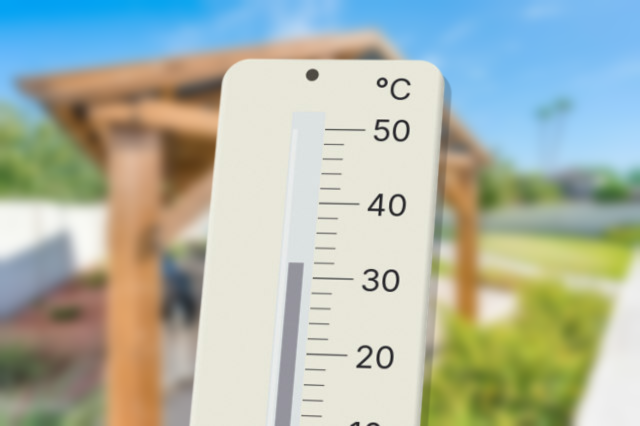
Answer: 32°C
